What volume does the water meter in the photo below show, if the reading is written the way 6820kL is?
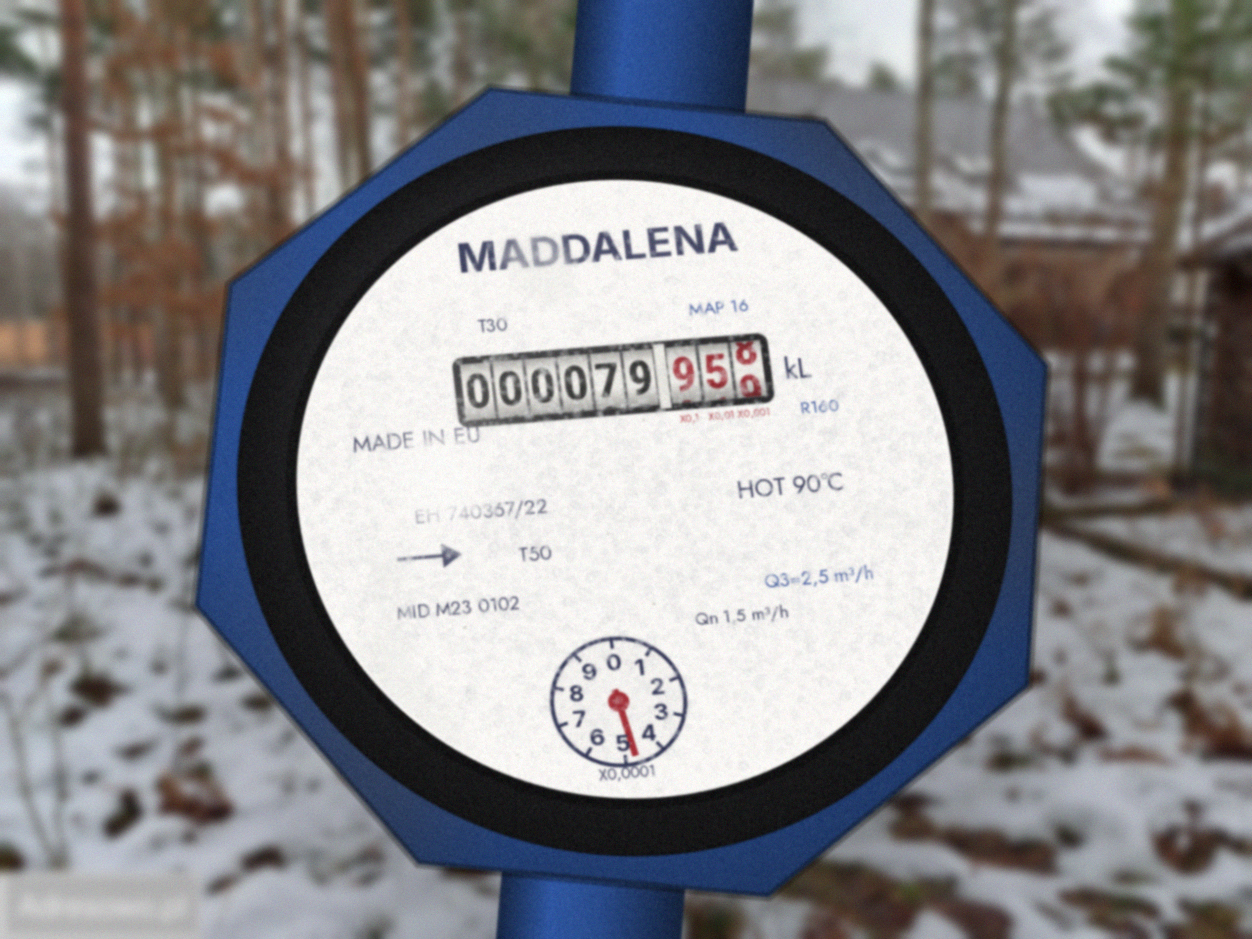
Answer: 79.9584kL
